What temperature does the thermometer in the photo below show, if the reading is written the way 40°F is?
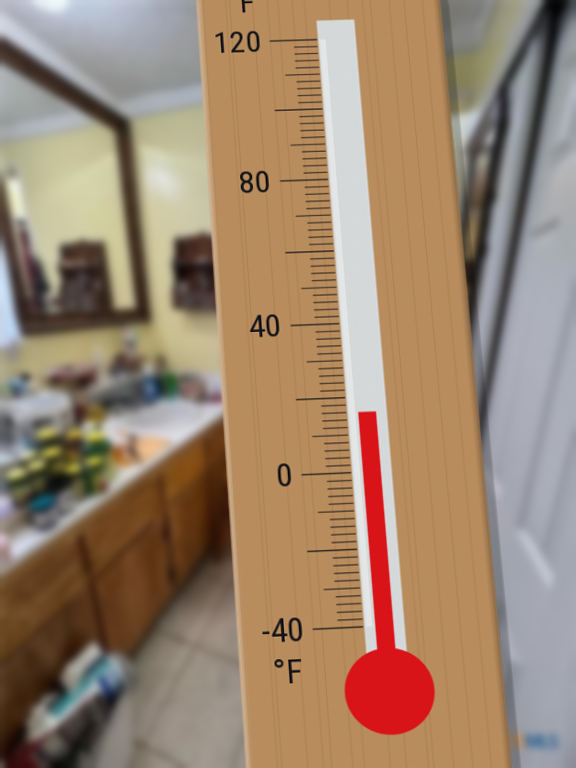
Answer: 16°F
